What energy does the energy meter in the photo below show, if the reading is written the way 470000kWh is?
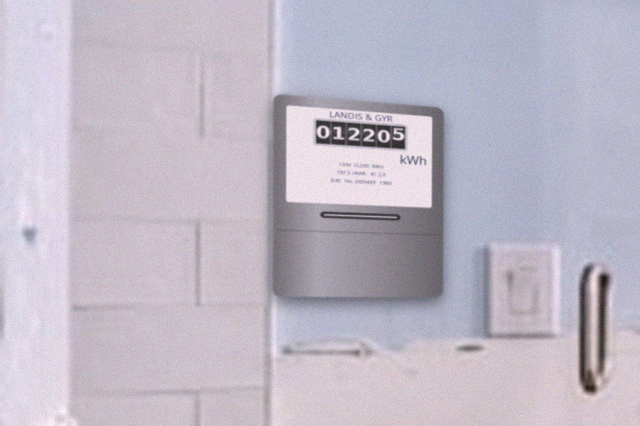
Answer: 12205kWh
